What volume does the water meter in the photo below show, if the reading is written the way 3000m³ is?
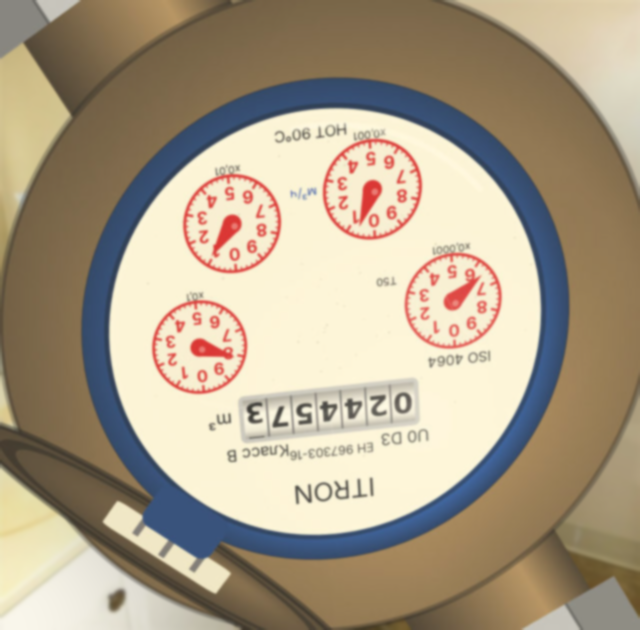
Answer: 244572.8106m³
